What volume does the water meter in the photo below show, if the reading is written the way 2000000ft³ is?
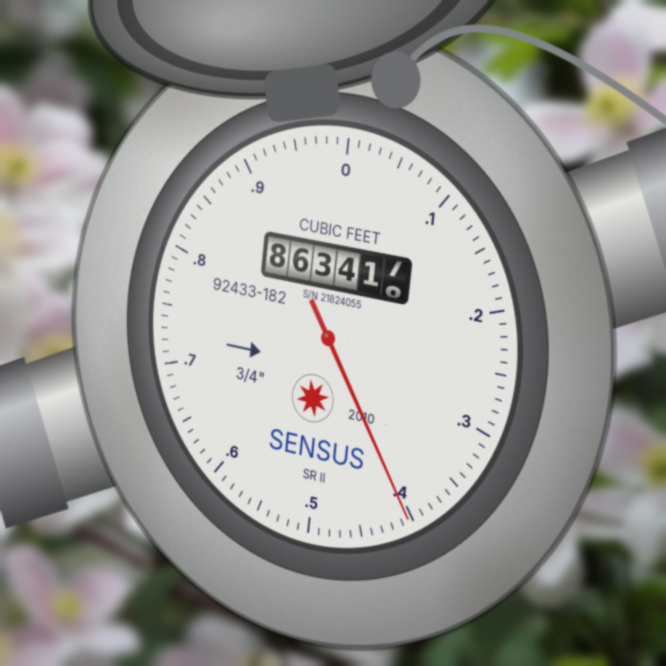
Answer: 863417.40ft³
